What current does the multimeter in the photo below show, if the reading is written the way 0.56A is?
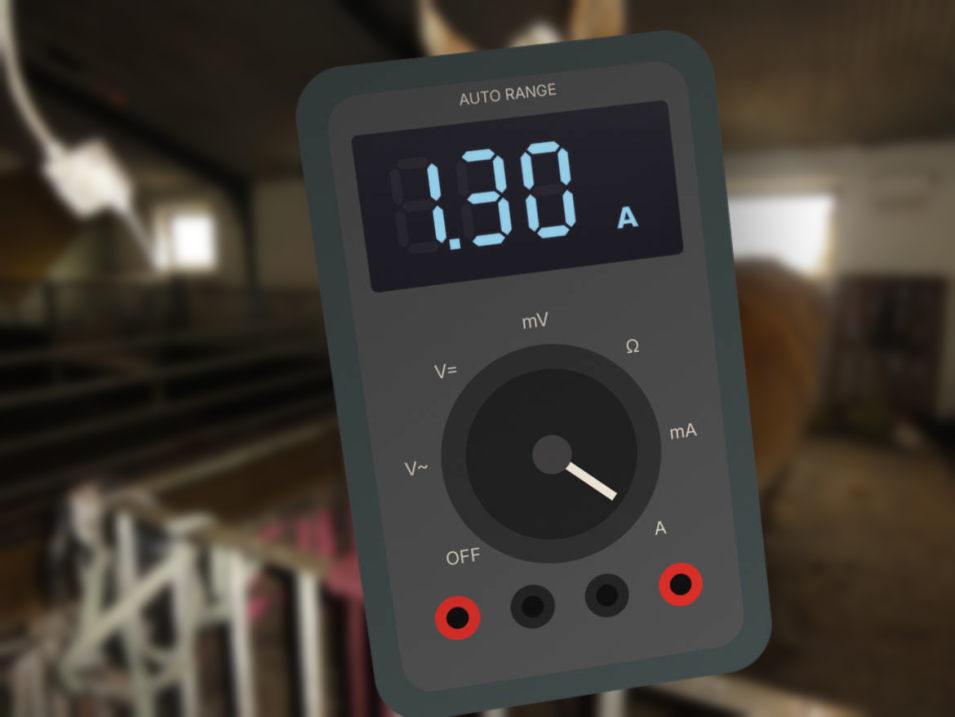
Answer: 1.30A
